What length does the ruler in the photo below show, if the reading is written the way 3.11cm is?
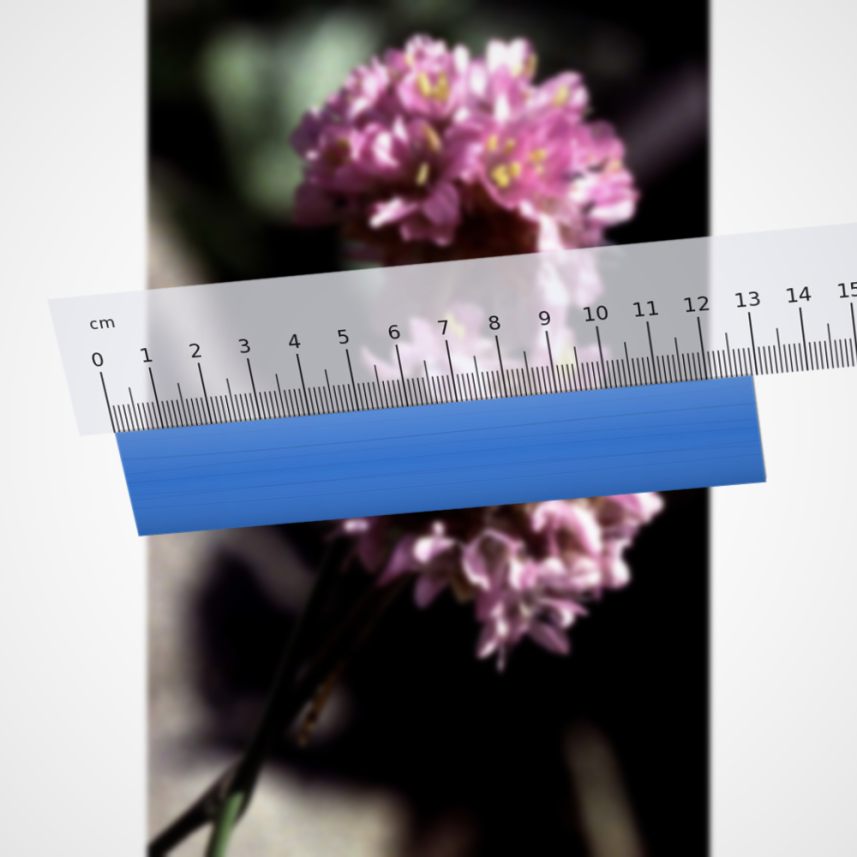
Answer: 12.9cm
